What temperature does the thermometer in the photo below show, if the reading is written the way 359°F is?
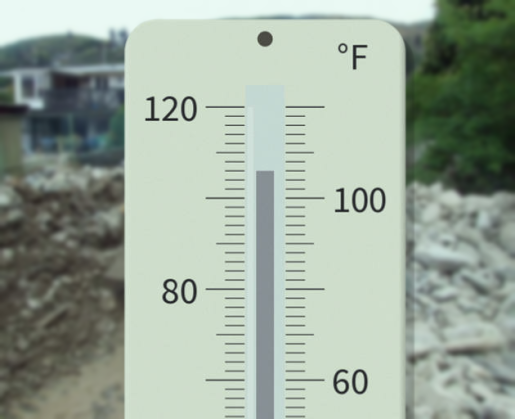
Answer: 106°F
